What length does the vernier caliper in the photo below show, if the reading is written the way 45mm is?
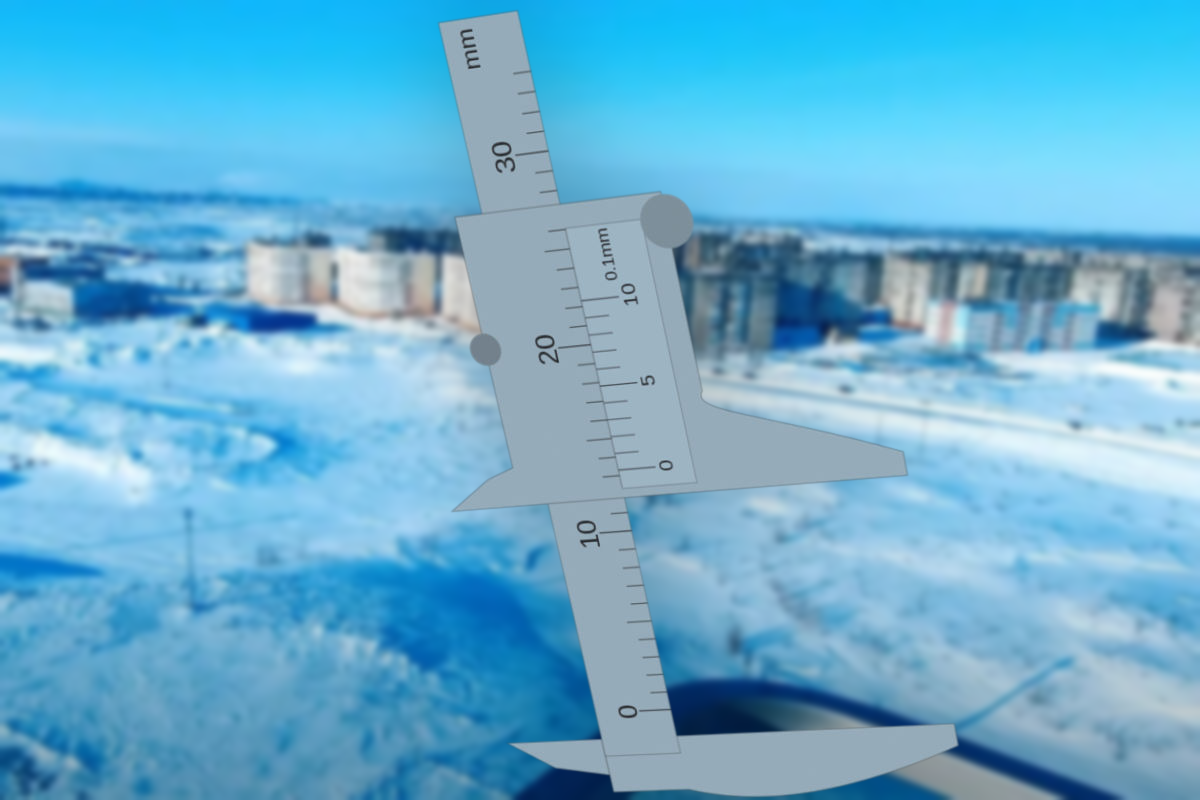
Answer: 13.3mm
